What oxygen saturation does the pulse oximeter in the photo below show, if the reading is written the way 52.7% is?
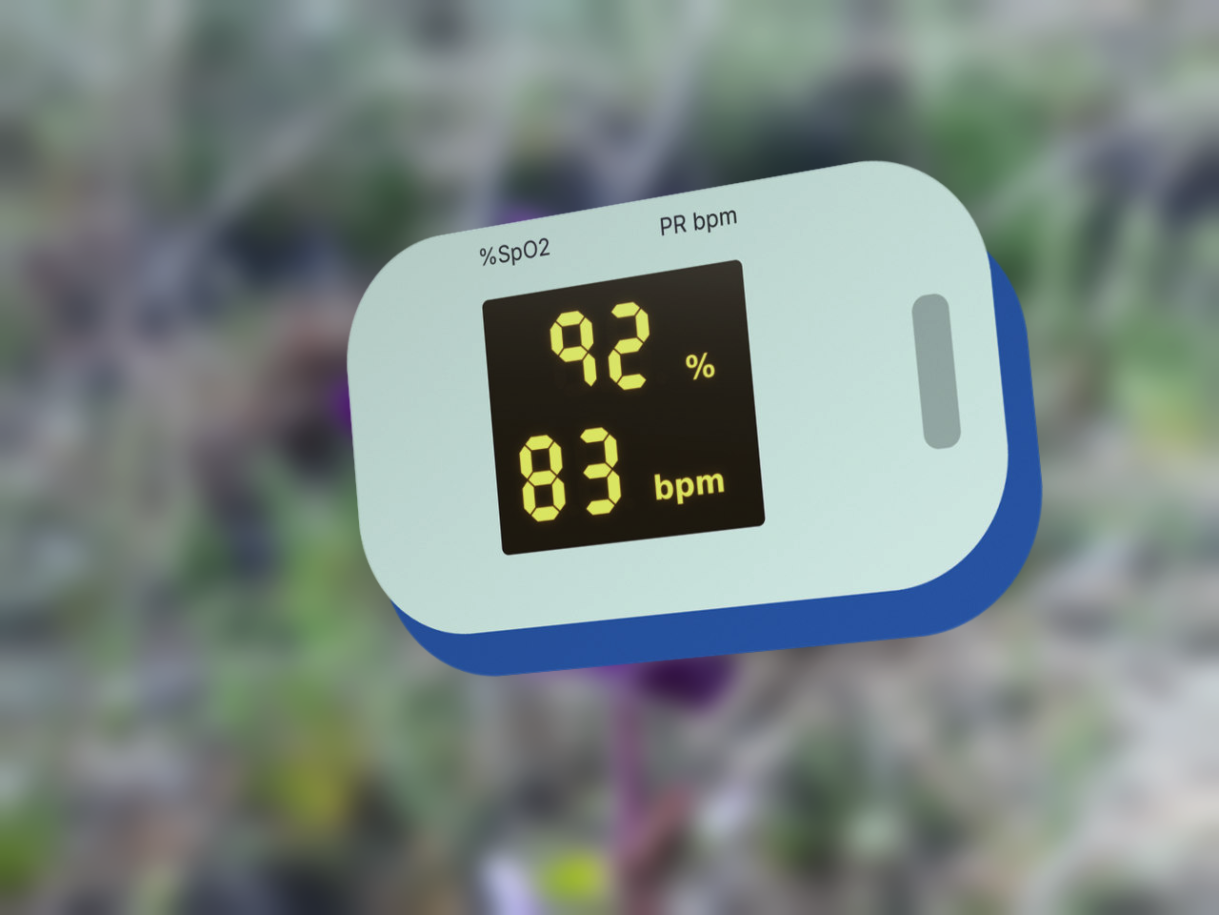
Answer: 92%
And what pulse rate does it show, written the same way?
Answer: 83bpm
